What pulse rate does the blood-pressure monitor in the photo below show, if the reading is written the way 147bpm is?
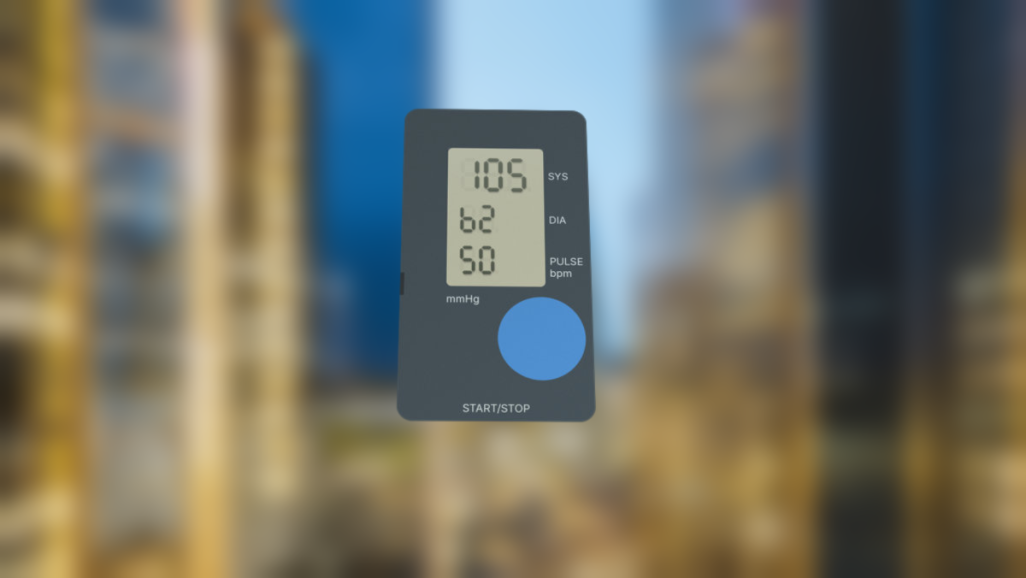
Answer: 50bpm
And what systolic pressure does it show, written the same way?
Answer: 105mmHg
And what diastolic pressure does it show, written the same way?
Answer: 62mmHg
